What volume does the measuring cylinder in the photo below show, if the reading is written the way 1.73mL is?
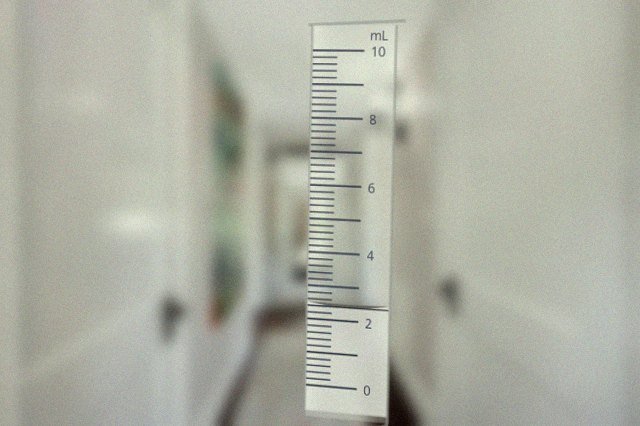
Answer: 2.4mL
